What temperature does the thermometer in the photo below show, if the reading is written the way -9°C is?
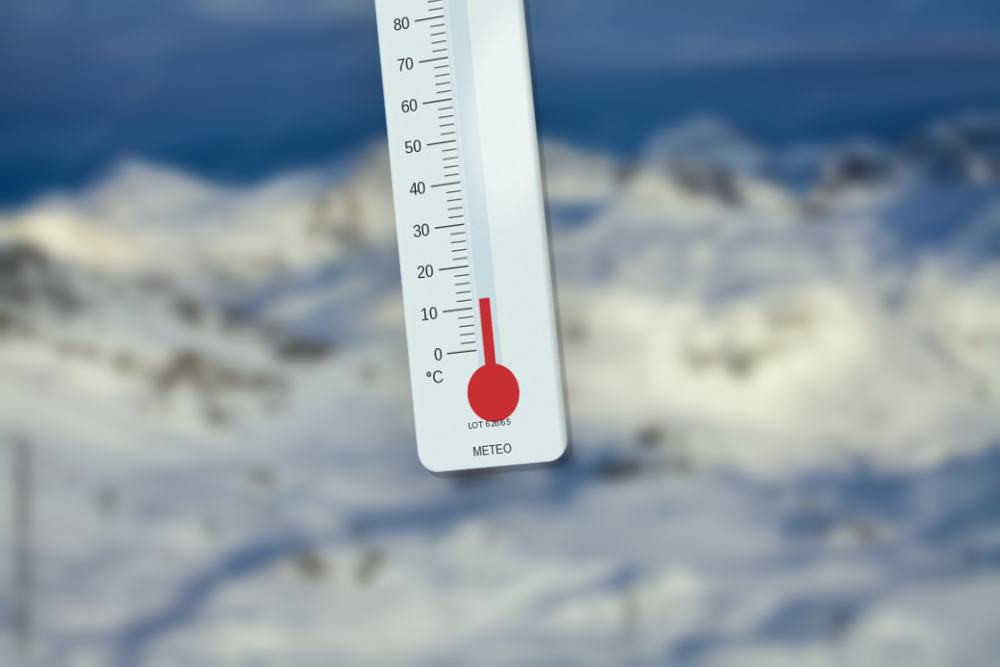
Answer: 12°C
